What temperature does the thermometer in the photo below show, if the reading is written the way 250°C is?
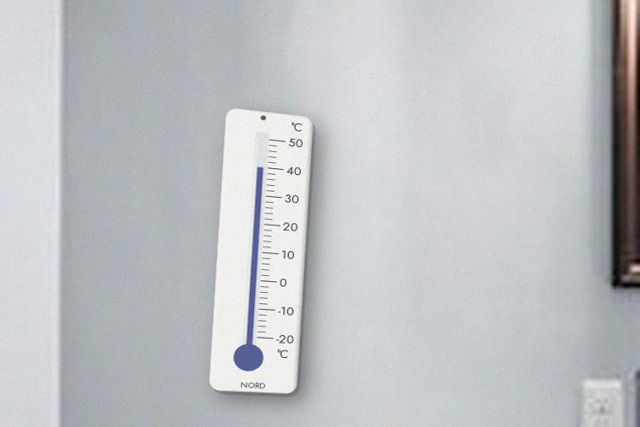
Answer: 40°C
